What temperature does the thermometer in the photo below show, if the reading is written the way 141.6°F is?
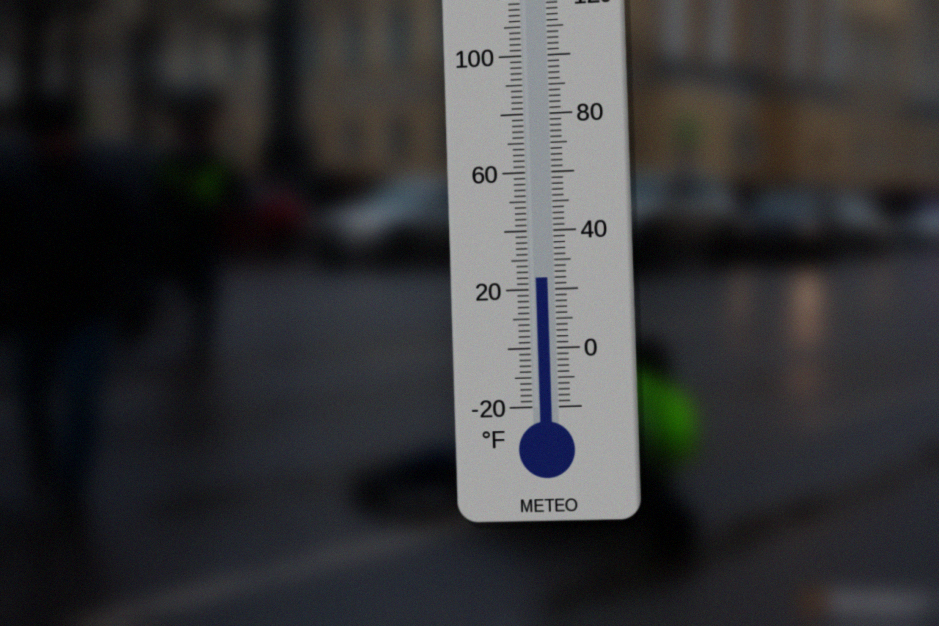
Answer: 24°F
